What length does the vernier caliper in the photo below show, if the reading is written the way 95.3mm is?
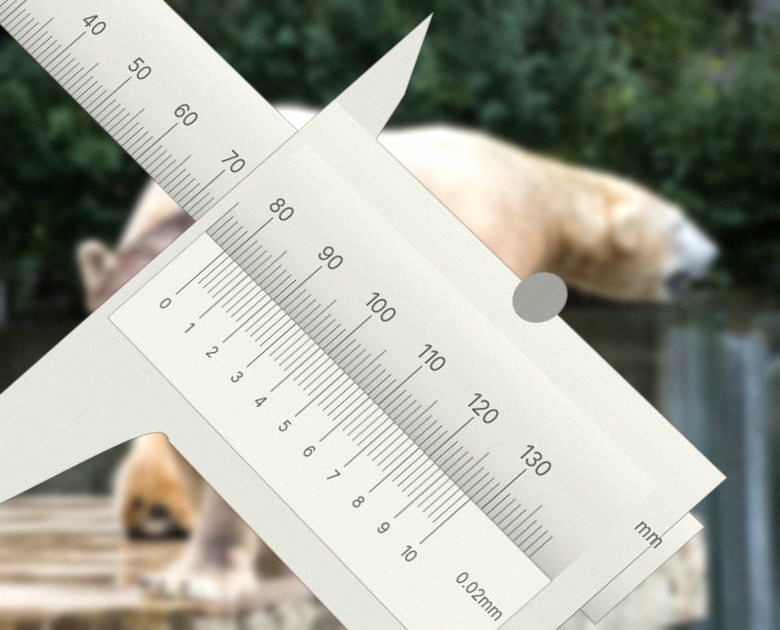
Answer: 79.0mm
